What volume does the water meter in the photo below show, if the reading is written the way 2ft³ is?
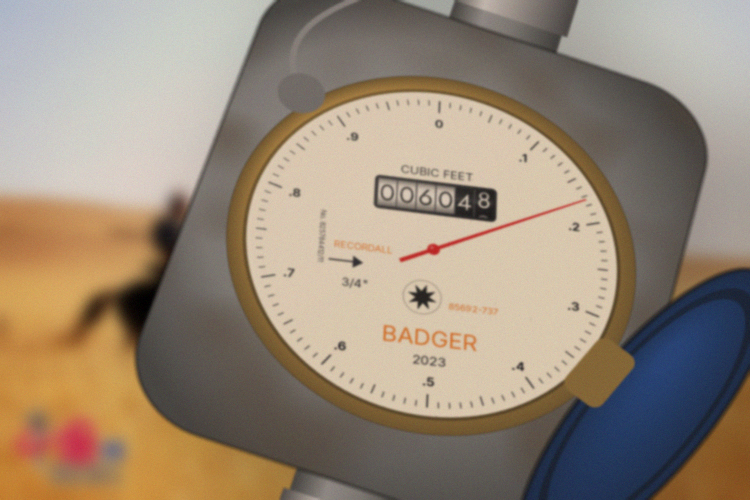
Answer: 6048.17ft³
